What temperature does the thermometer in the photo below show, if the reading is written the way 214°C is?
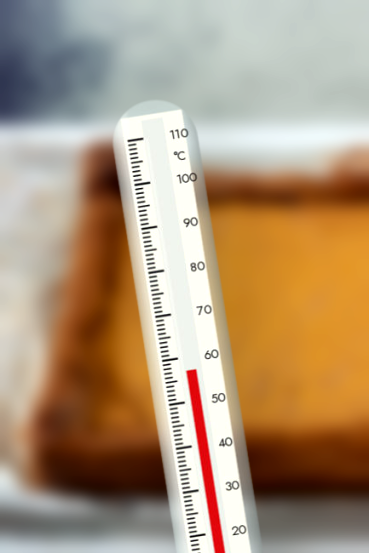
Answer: 57°C
